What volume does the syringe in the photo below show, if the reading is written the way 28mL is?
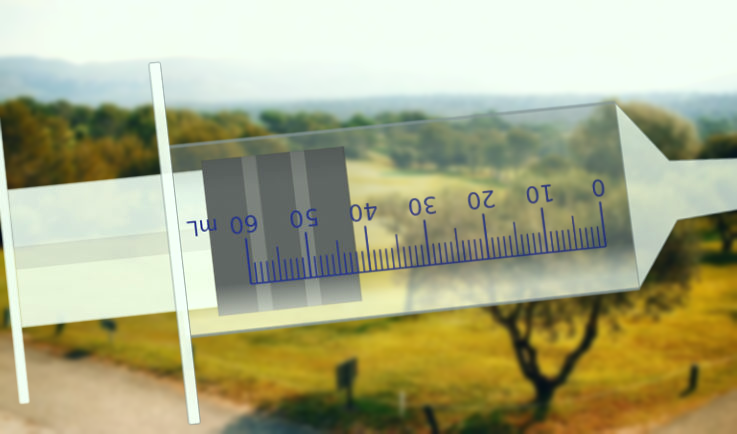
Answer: 42mL
